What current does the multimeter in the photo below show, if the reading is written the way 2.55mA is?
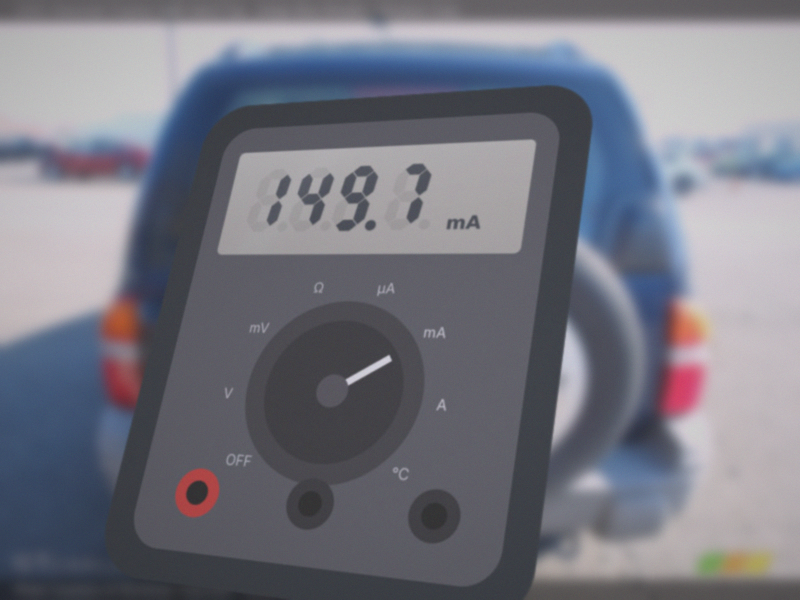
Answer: 149.7mA
